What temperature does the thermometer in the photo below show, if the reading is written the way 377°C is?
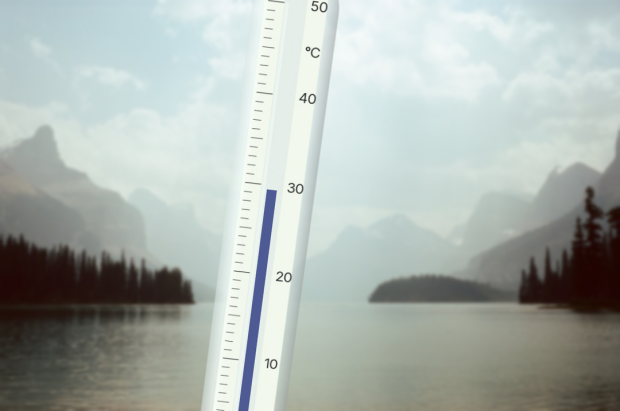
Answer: 29.5°C
